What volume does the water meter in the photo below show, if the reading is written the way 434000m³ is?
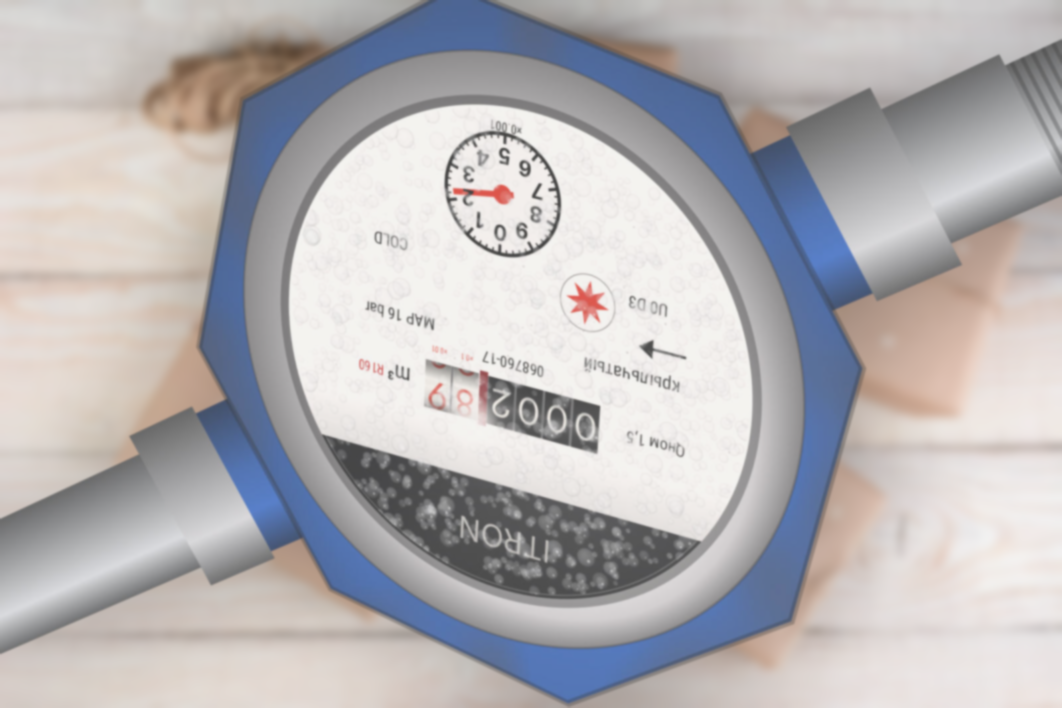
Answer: 2.892m³
